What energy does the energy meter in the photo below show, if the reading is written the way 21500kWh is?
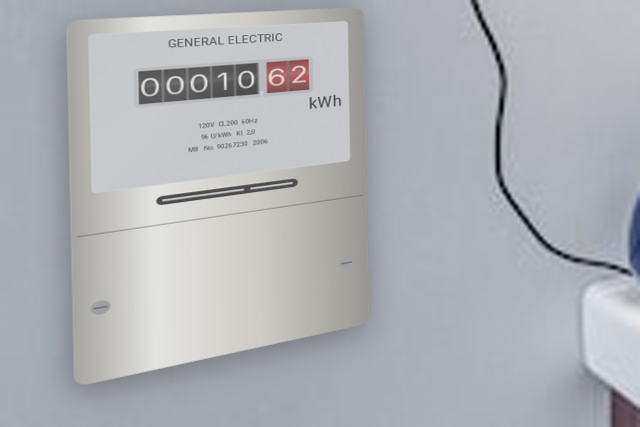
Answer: 10.62kWh
